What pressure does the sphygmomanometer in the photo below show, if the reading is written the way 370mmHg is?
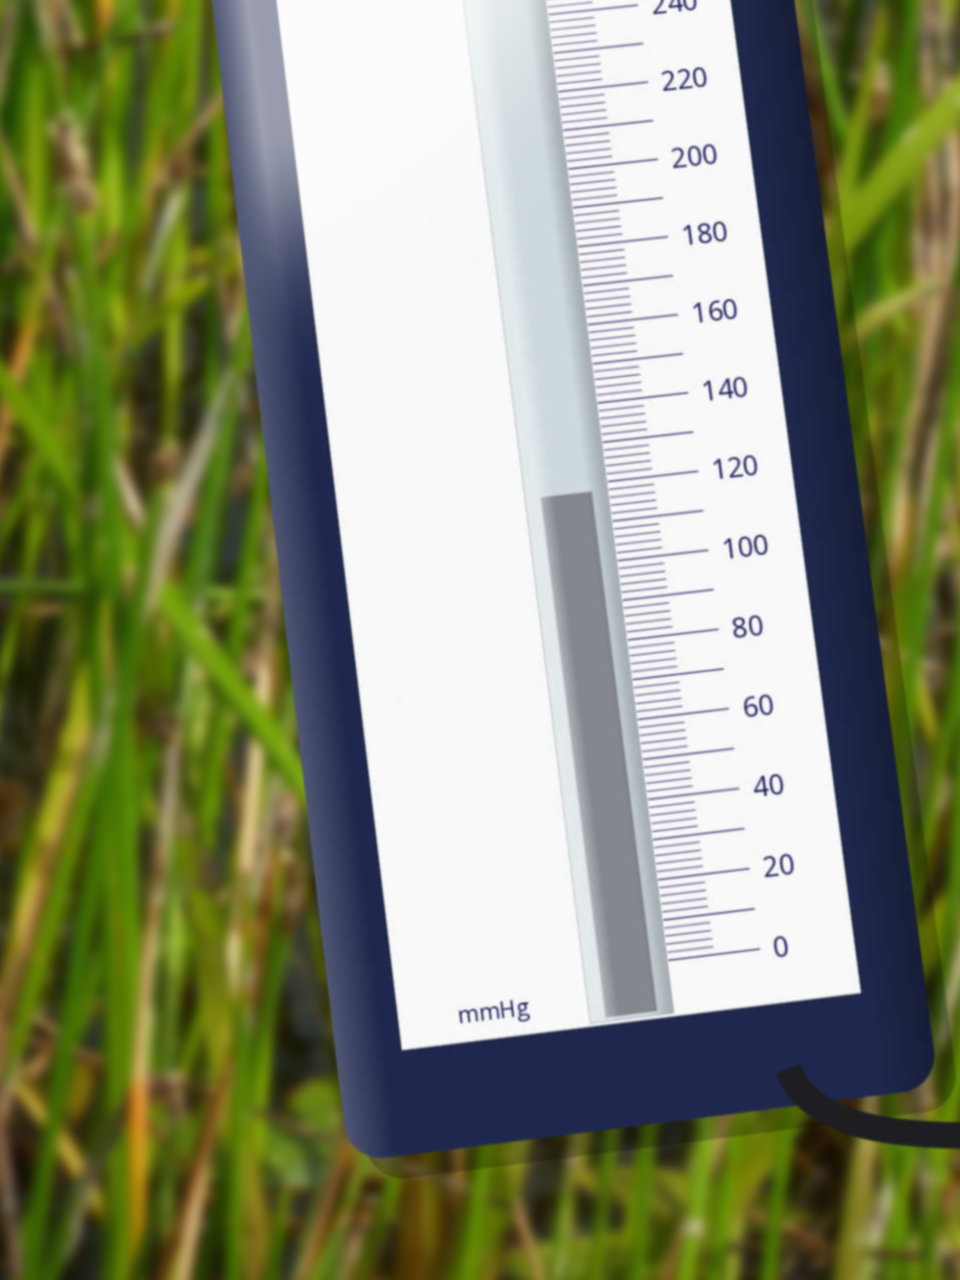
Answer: 118mmHg
